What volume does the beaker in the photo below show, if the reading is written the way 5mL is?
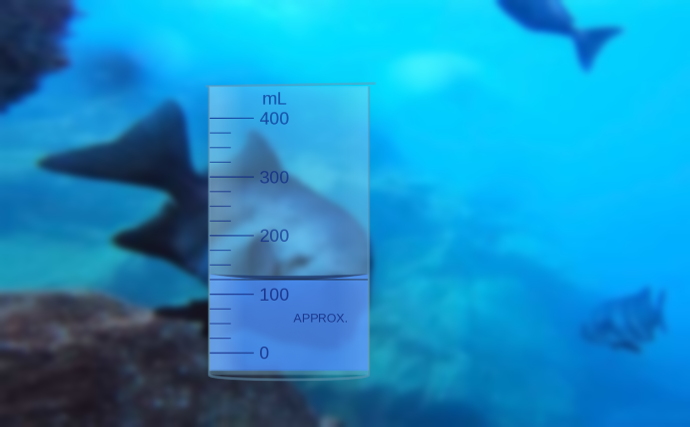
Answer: 125mL
